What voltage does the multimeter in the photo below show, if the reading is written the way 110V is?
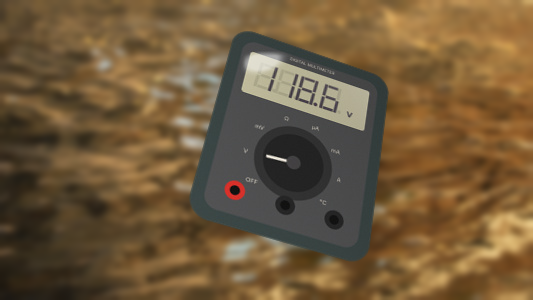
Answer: 118.6V
